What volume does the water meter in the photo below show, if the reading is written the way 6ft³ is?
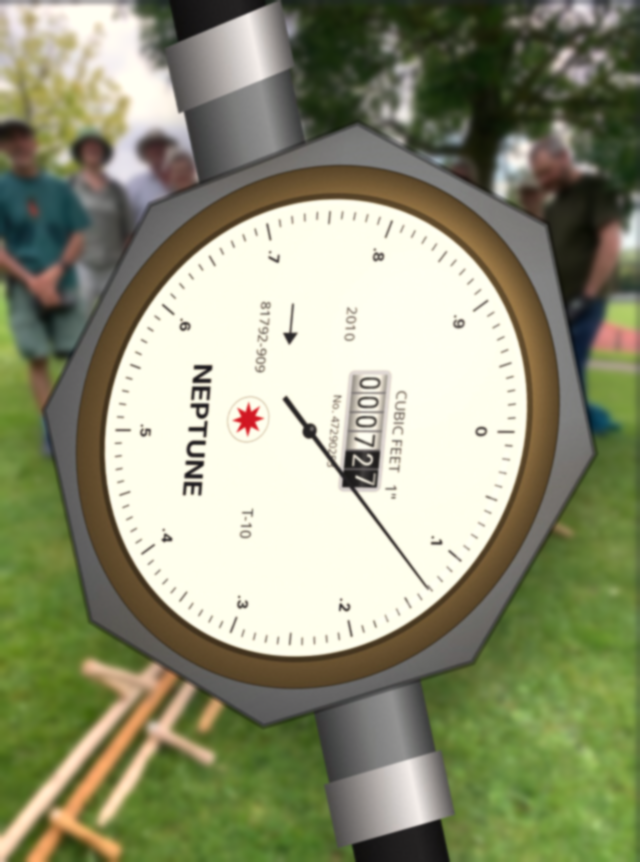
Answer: 727.13ft³
